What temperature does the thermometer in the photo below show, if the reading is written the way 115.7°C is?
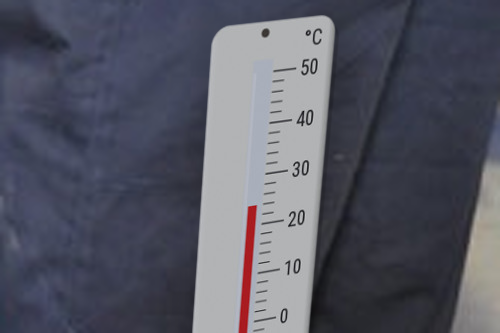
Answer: 24°C
